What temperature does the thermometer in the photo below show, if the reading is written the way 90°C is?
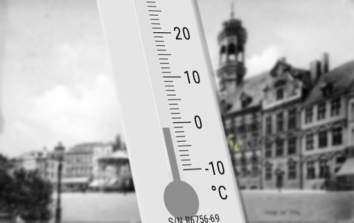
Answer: -1°C
